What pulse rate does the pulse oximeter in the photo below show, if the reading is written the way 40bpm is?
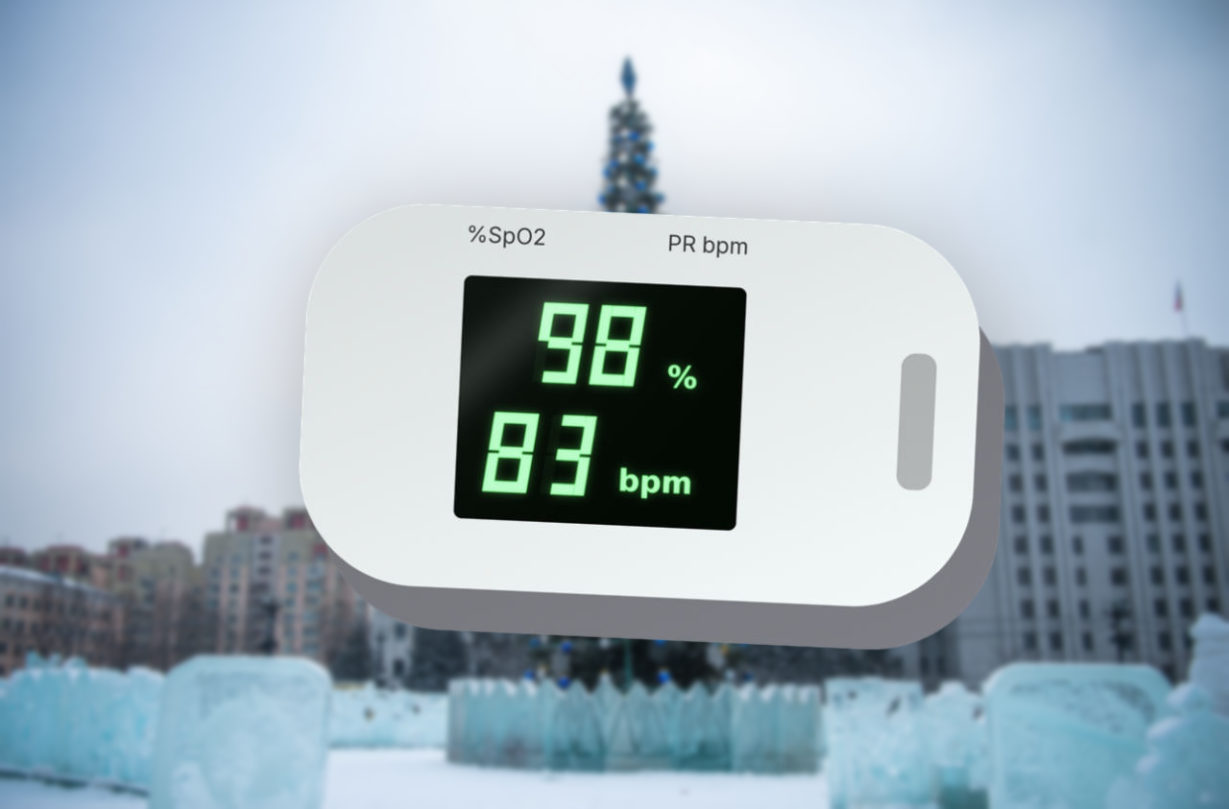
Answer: 83bpm
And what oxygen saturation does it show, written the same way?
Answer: 98%
